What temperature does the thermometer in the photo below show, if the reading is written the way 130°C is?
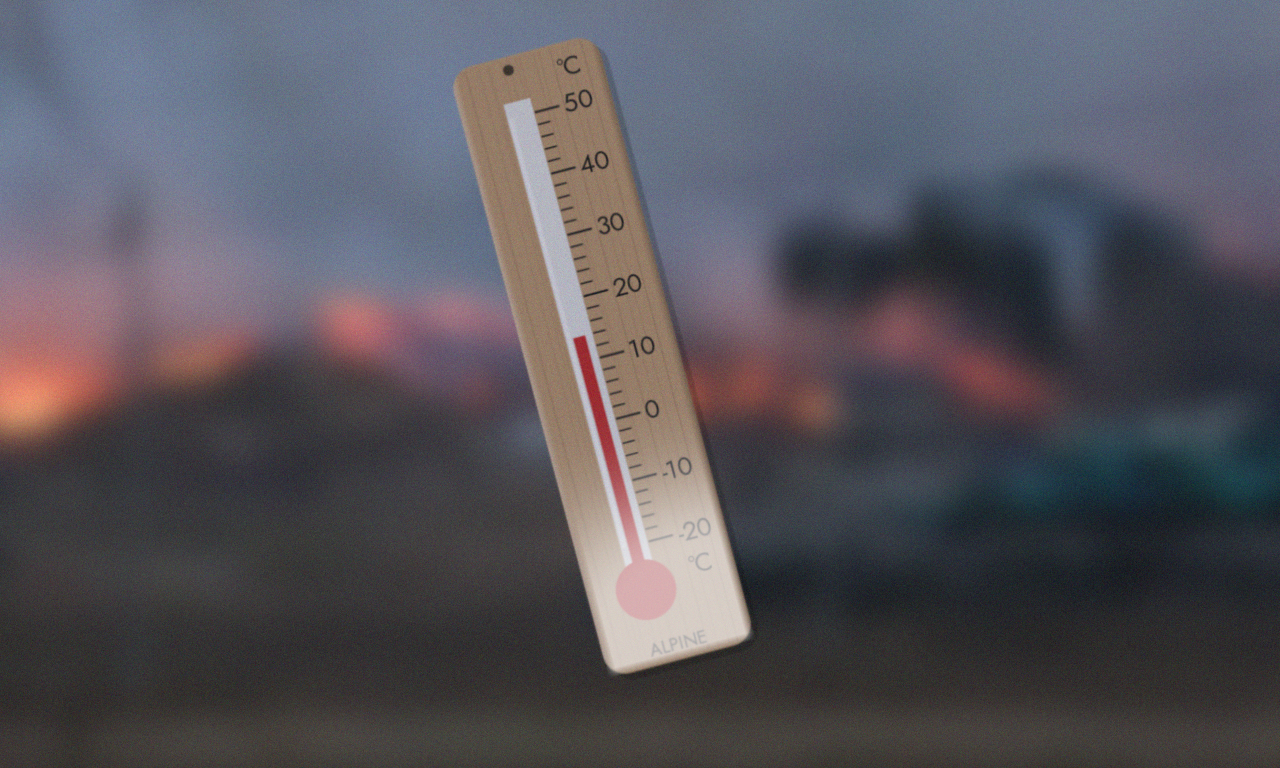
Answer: 14°C
